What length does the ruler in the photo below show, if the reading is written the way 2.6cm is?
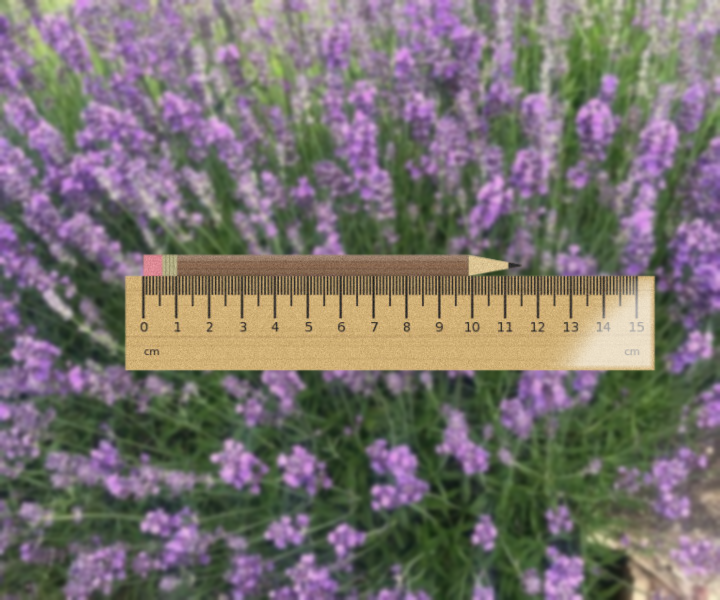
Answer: 11.5cm
